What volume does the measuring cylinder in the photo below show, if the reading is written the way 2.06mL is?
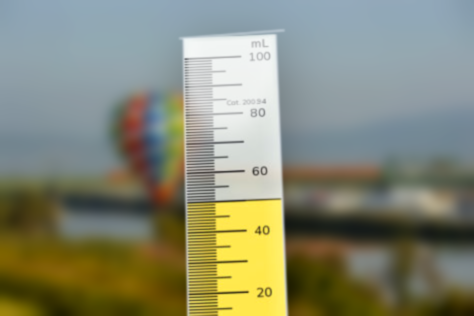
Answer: 50mL
